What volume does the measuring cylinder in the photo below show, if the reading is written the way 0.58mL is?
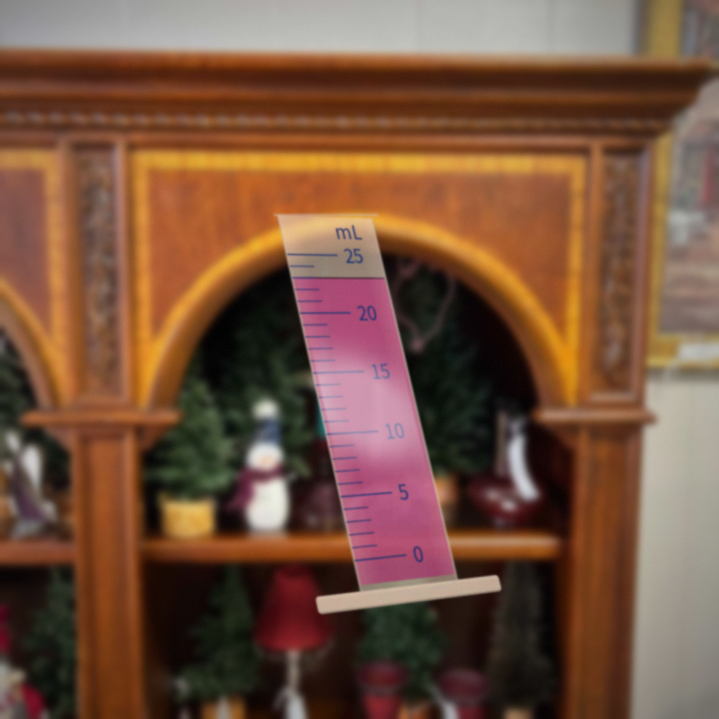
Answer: 23mL
